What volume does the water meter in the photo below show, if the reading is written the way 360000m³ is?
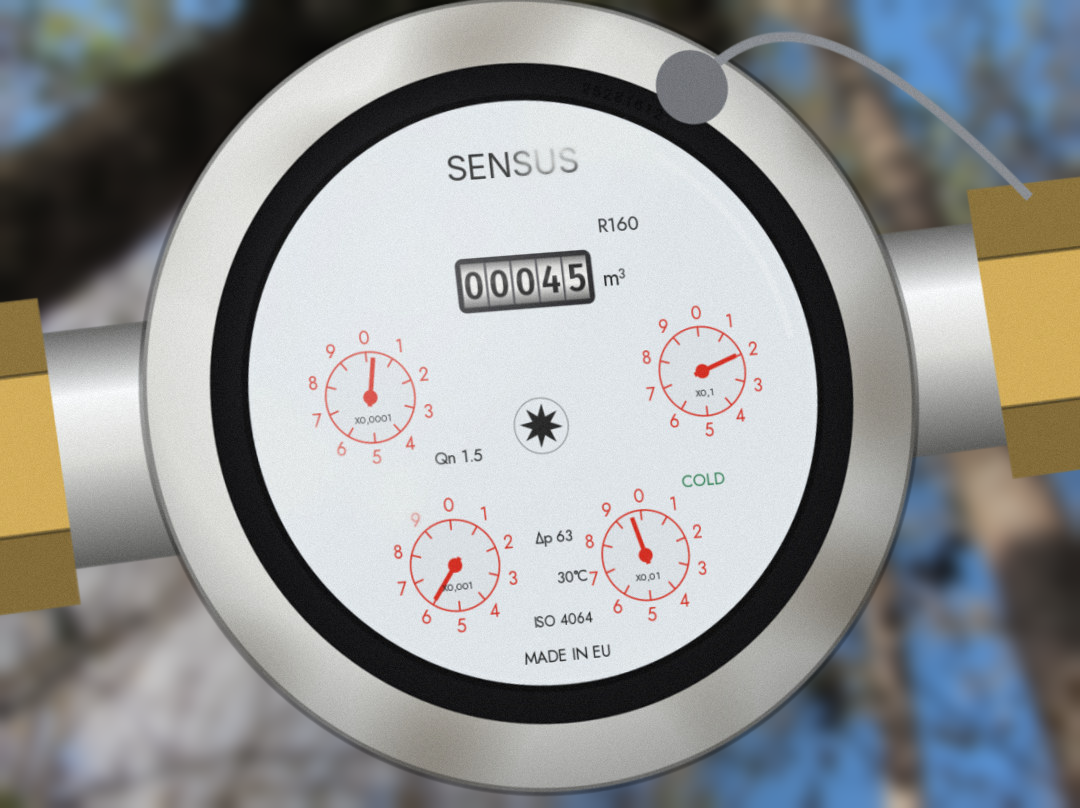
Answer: 45.1960m³
